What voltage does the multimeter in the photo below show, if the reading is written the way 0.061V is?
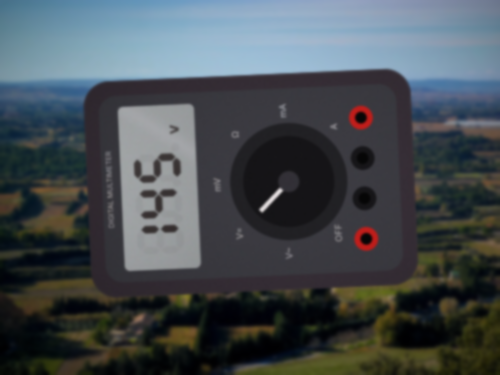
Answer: 145V
